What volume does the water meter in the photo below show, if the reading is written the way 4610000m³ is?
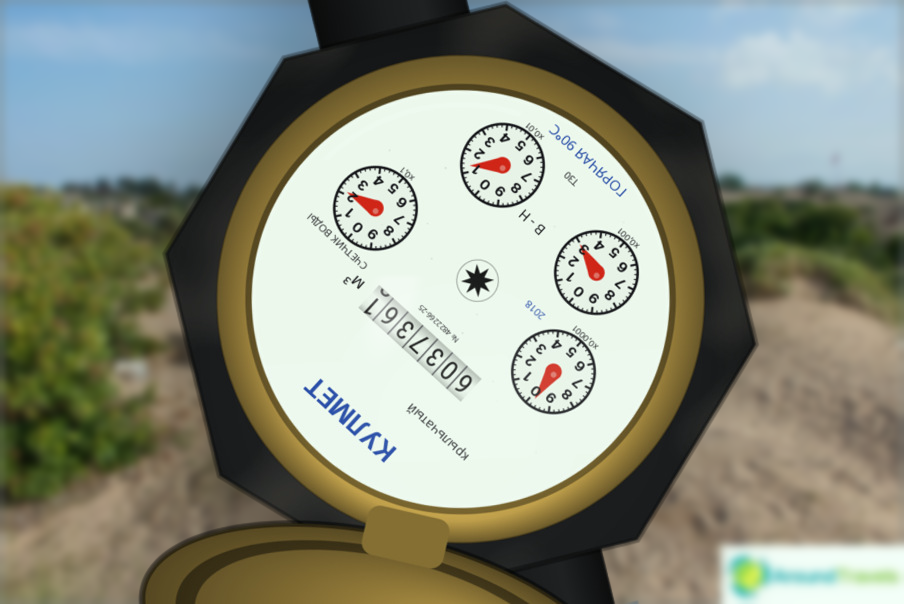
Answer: 6037361.2129m³
